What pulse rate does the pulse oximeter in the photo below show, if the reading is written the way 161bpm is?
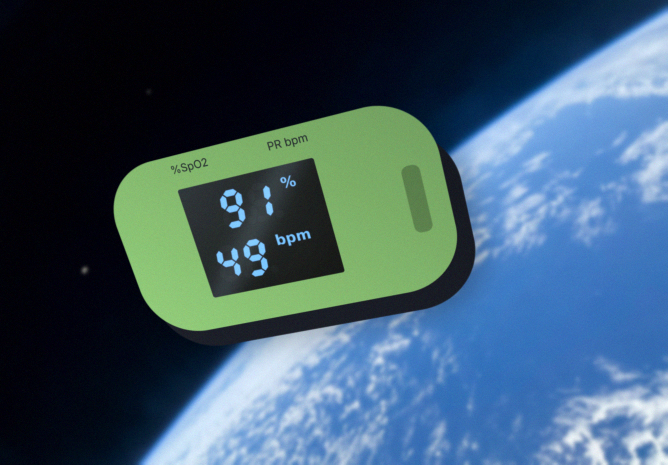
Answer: 49bpm
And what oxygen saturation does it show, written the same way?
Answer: 91%
